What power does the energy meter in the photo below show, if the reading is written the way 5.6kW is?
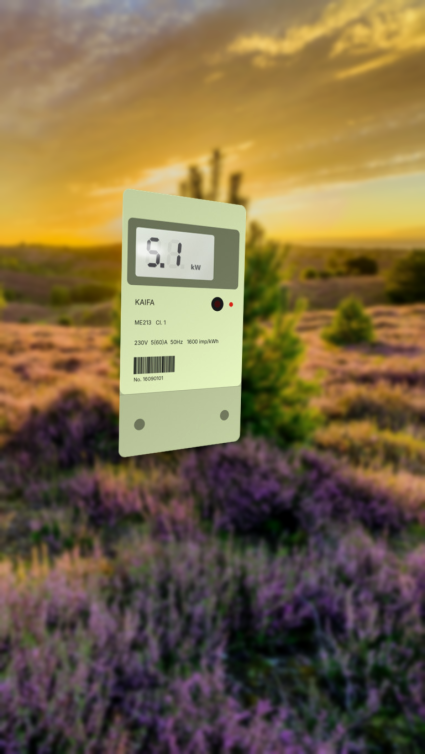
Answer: 5.1kW
